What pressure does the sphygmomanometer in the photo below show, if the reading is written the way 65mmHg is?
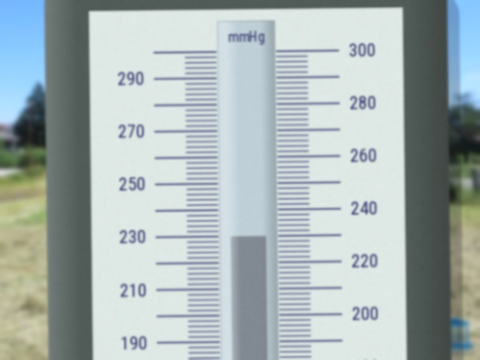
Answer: 230mmHg
